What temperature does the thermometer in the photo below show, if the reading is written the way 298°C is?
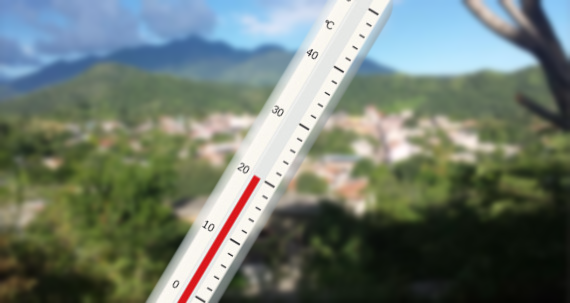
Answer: 20°C
